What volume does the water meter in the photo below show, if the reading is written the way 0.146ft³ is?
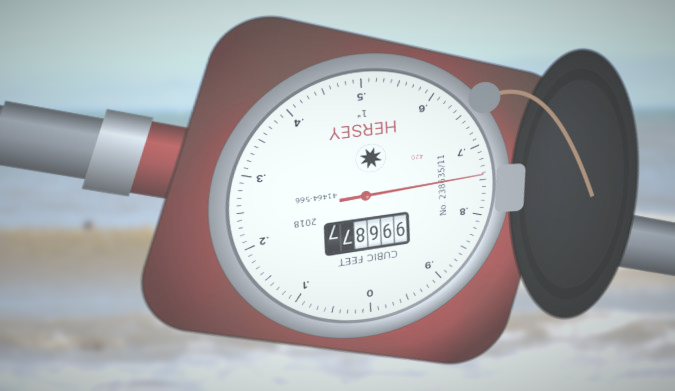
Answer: 996876.74ft³
